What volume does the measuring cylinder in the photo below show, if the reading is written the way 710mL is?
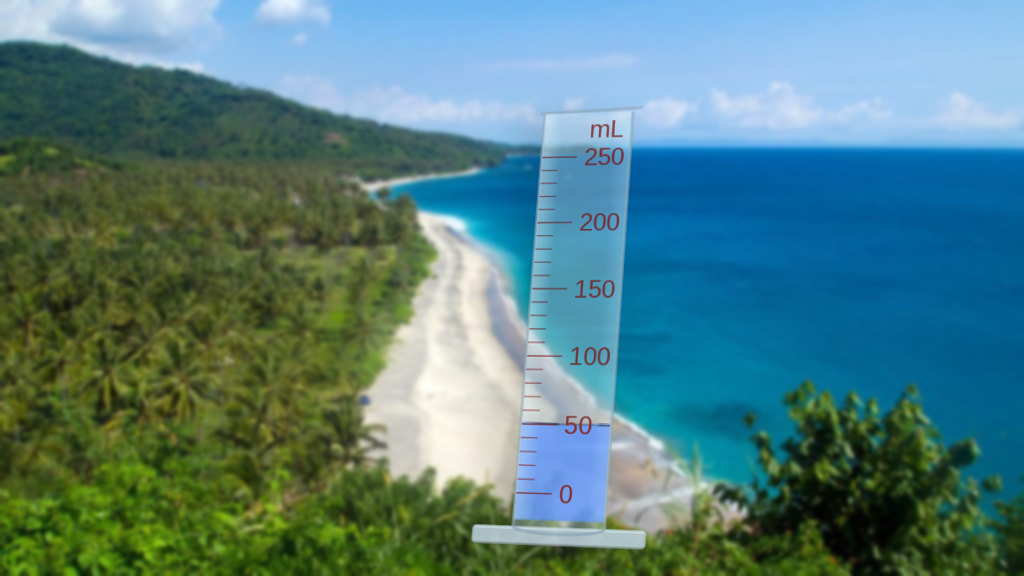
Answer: 50mL
